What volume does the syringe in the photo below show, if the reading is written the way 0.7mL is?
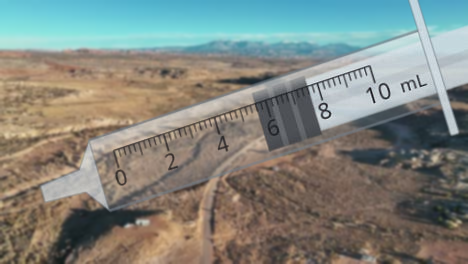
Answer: 5.6mL
